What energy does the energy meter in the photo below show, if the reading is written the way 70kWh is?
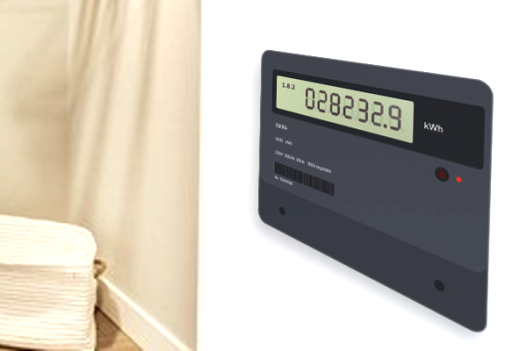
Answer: 28232.9kWh
